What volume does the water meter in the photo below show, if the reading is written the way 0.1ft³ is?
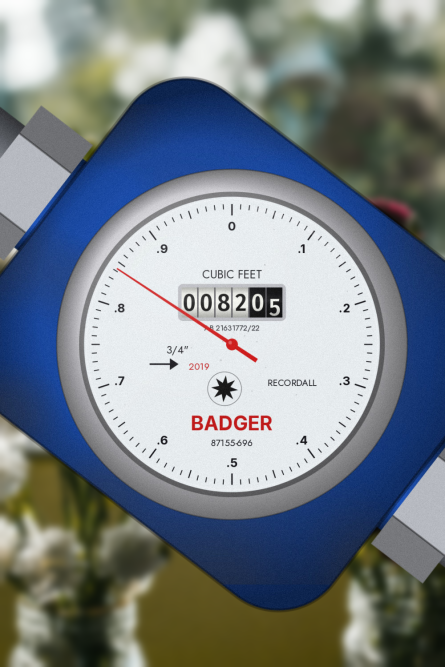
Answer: 8204.84ft³
